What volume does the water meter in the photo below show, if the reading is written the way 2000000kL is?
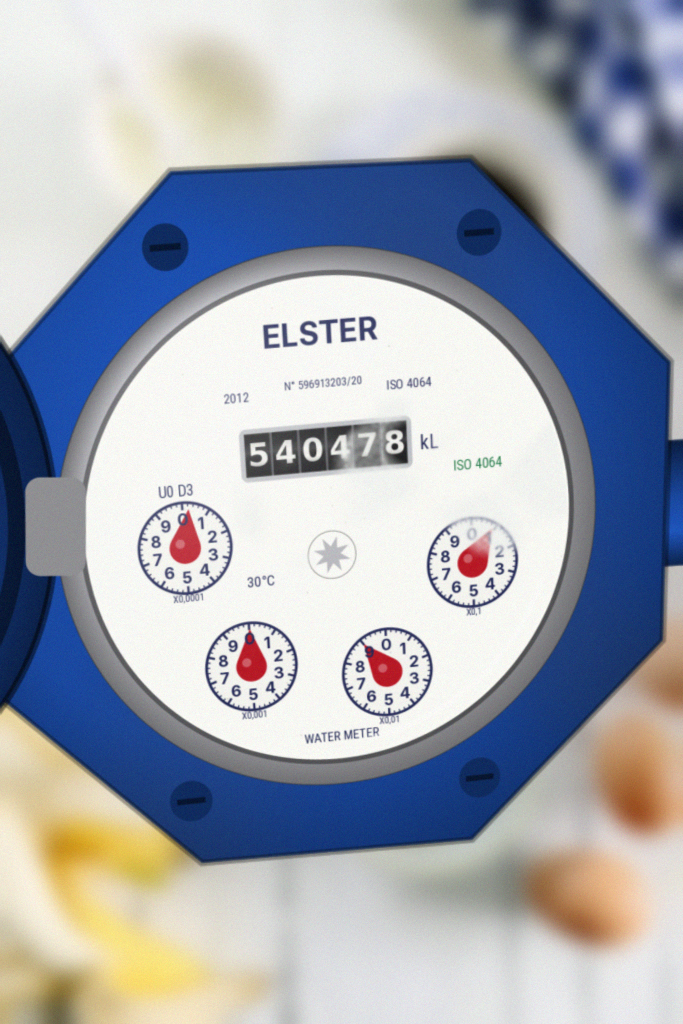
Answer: 540478.0900kL
